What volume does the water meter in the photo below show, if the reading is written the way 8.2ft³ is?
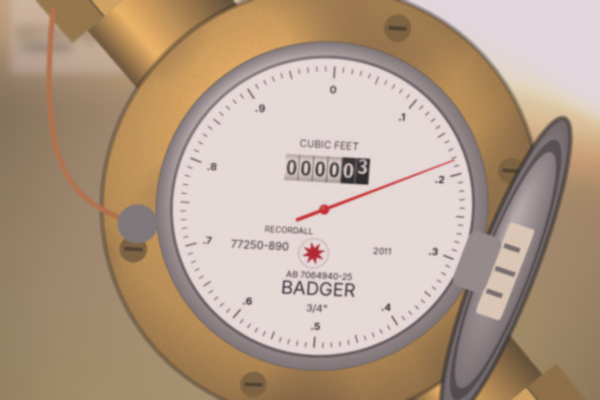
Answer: 3.18ft³
